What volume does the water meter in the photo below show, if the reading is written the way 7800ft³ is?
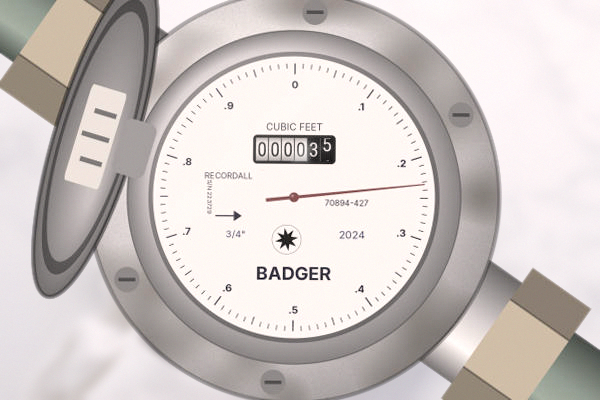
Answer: 35.23ft³
